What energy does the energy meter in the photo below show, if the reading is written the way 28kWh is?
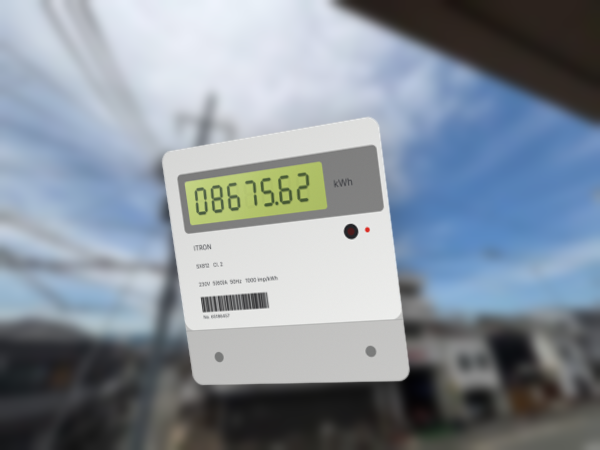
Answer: 8675.62kWh
